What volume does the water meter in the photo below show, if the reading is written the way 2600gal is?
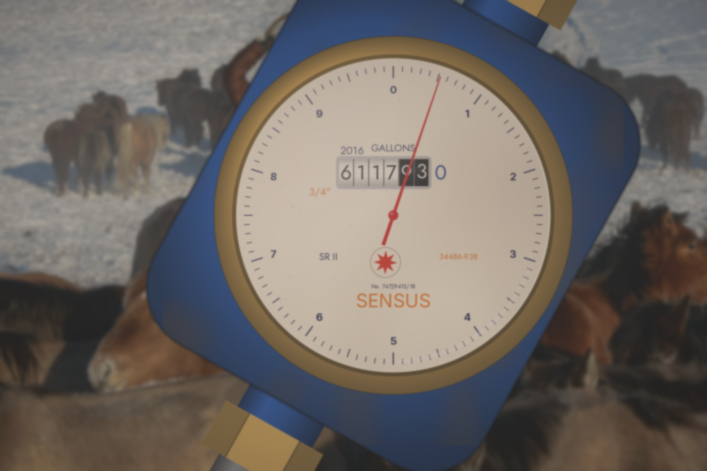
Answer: 6117930.5gal
